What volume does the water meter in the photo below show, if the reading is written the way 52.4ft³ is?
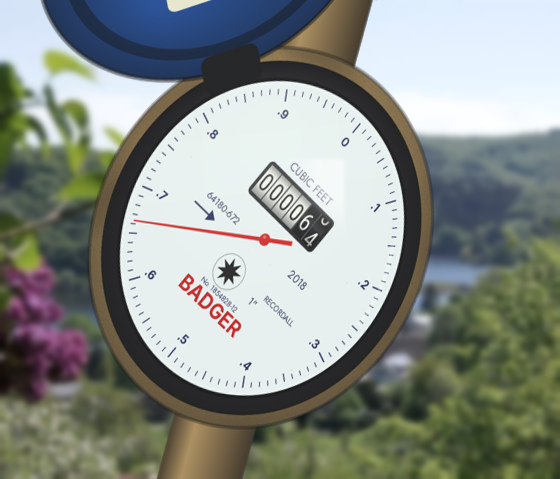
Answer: 63.66ft³
